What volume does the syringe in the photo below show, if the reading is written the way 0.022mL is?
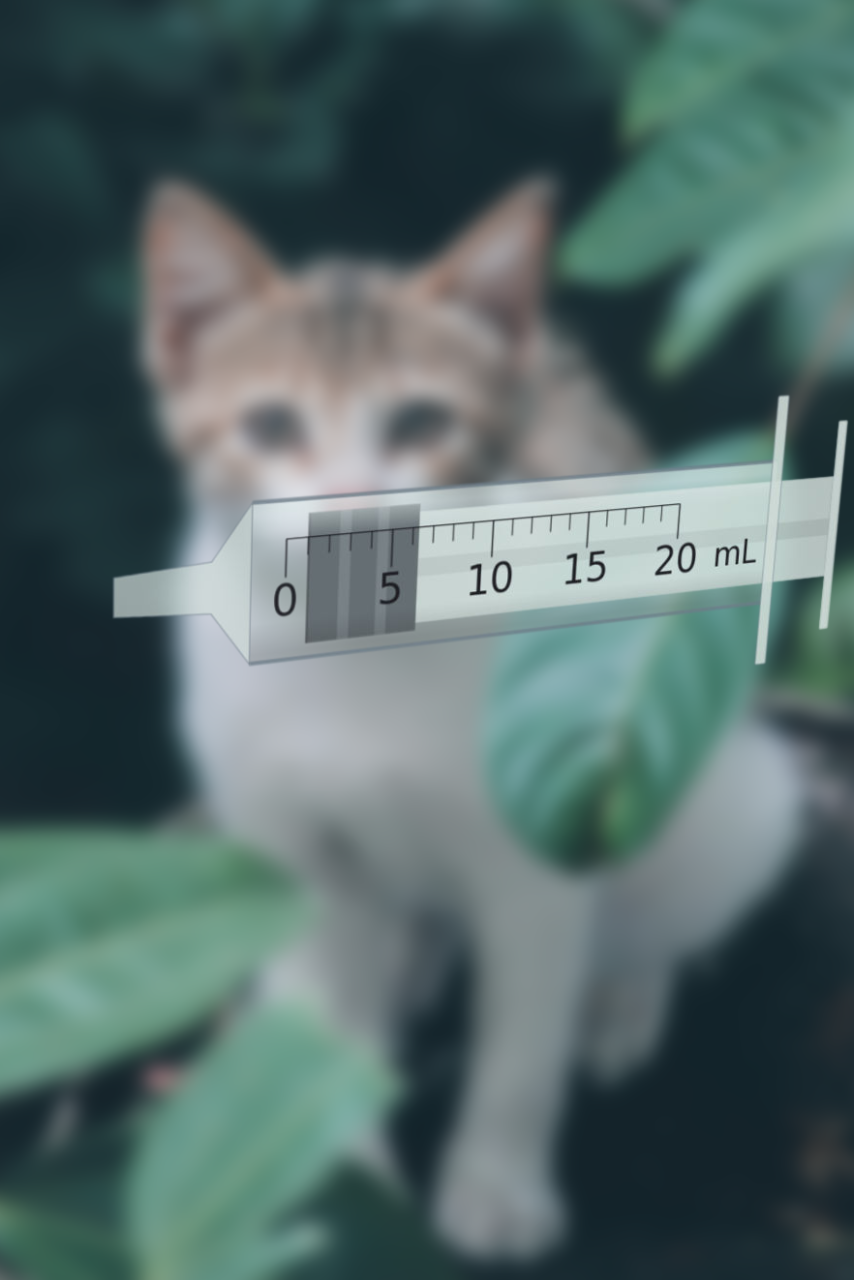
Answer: 1mL
